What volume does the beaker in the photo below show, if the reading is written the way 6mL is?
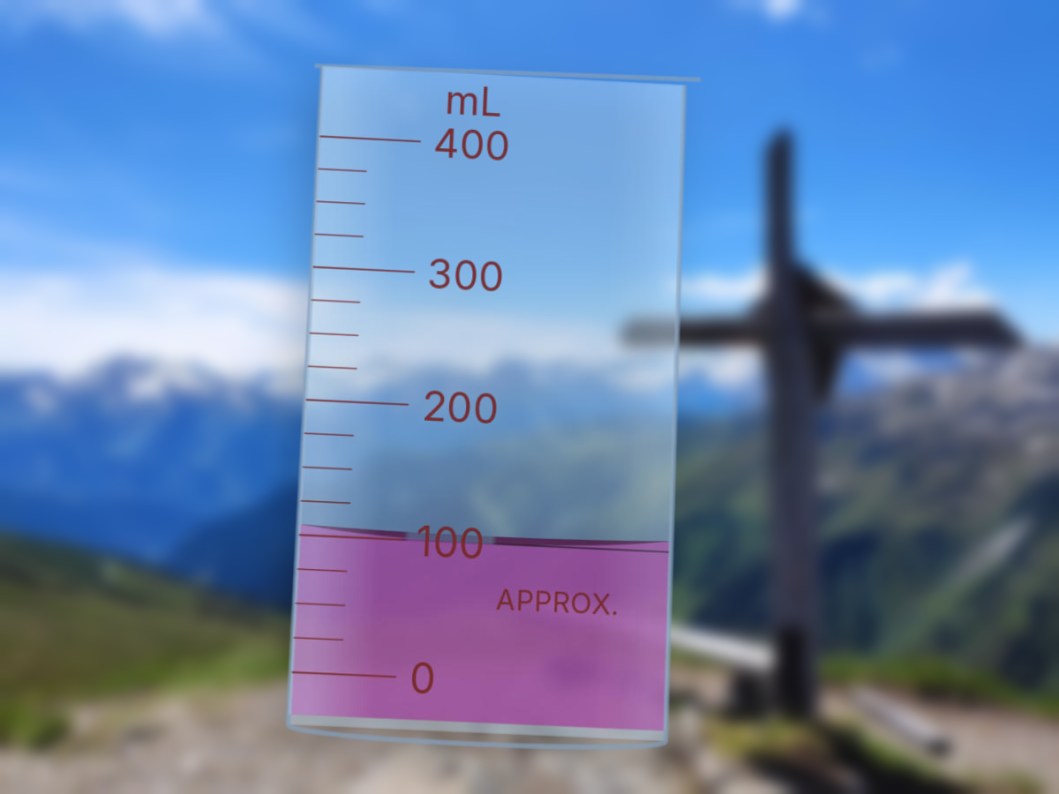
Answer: 100mL
